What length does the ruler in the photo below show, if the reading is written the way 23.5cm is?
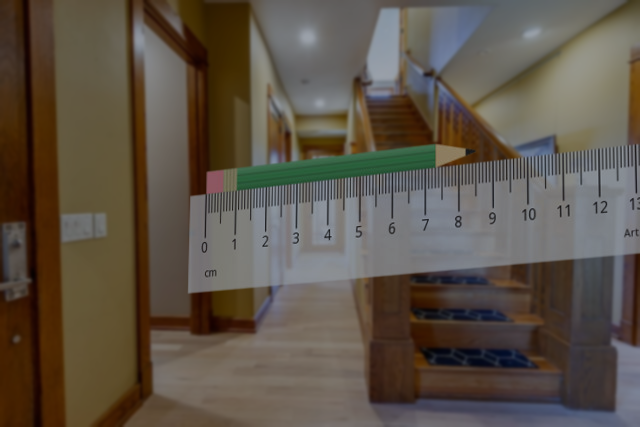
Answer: 8.5cm
